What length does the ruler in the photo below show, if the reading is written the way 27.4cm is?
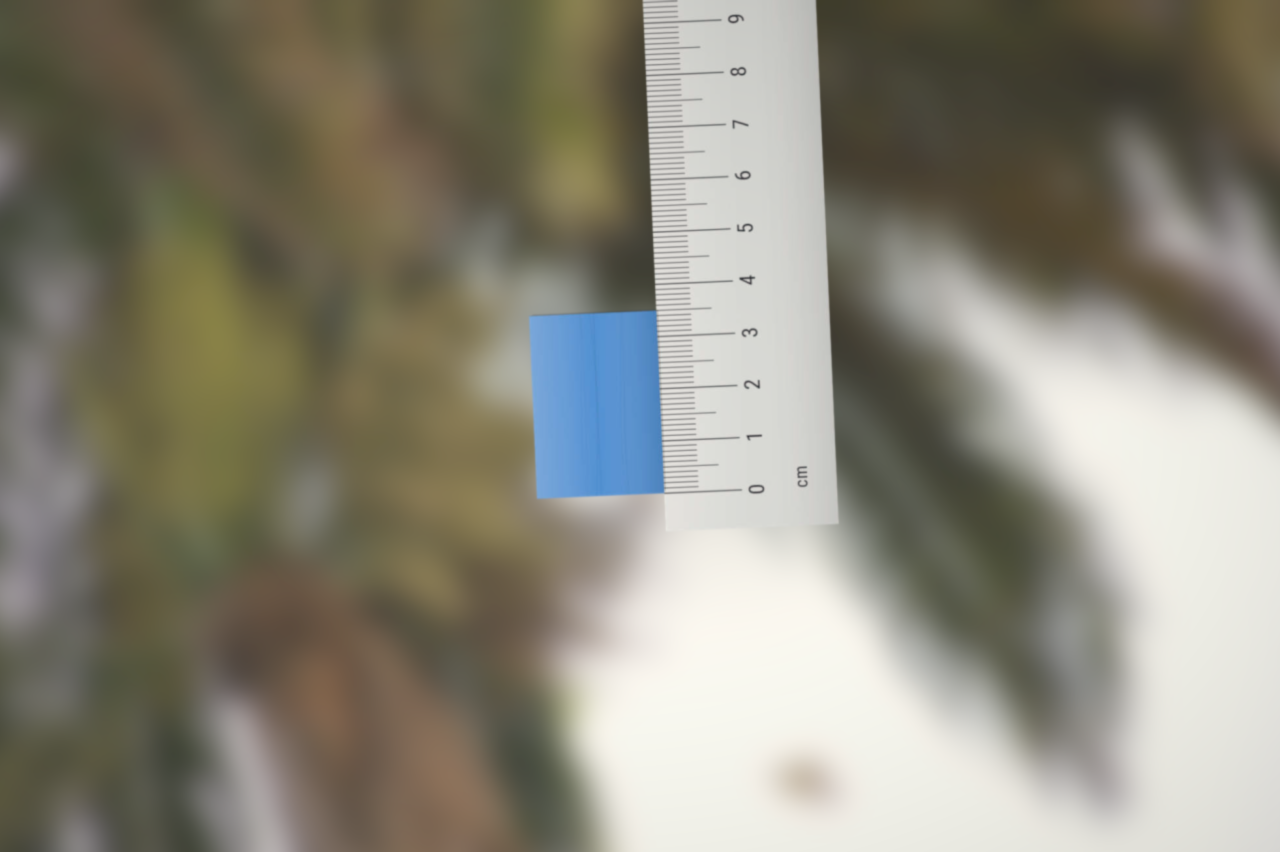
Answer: 3.5cm
